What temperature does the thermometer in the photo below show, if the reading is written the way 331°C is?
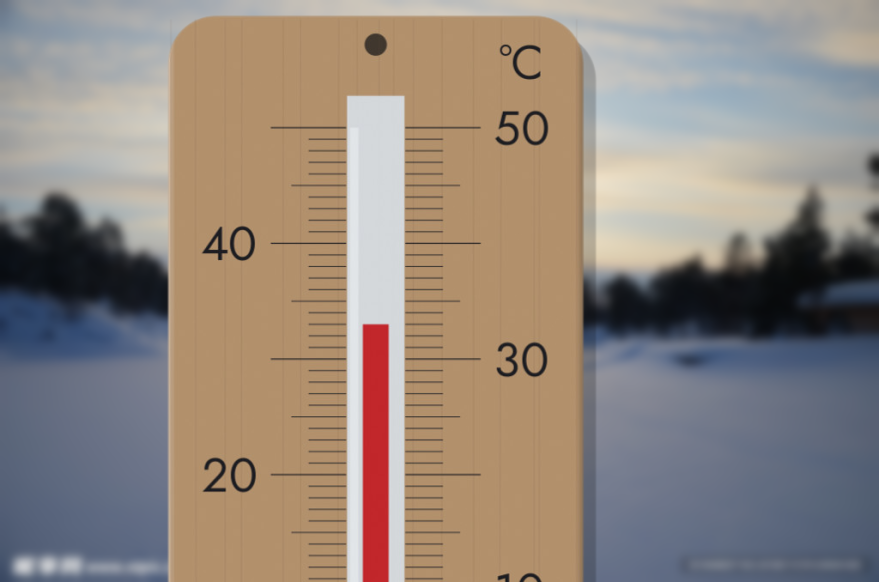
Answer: 33°C
